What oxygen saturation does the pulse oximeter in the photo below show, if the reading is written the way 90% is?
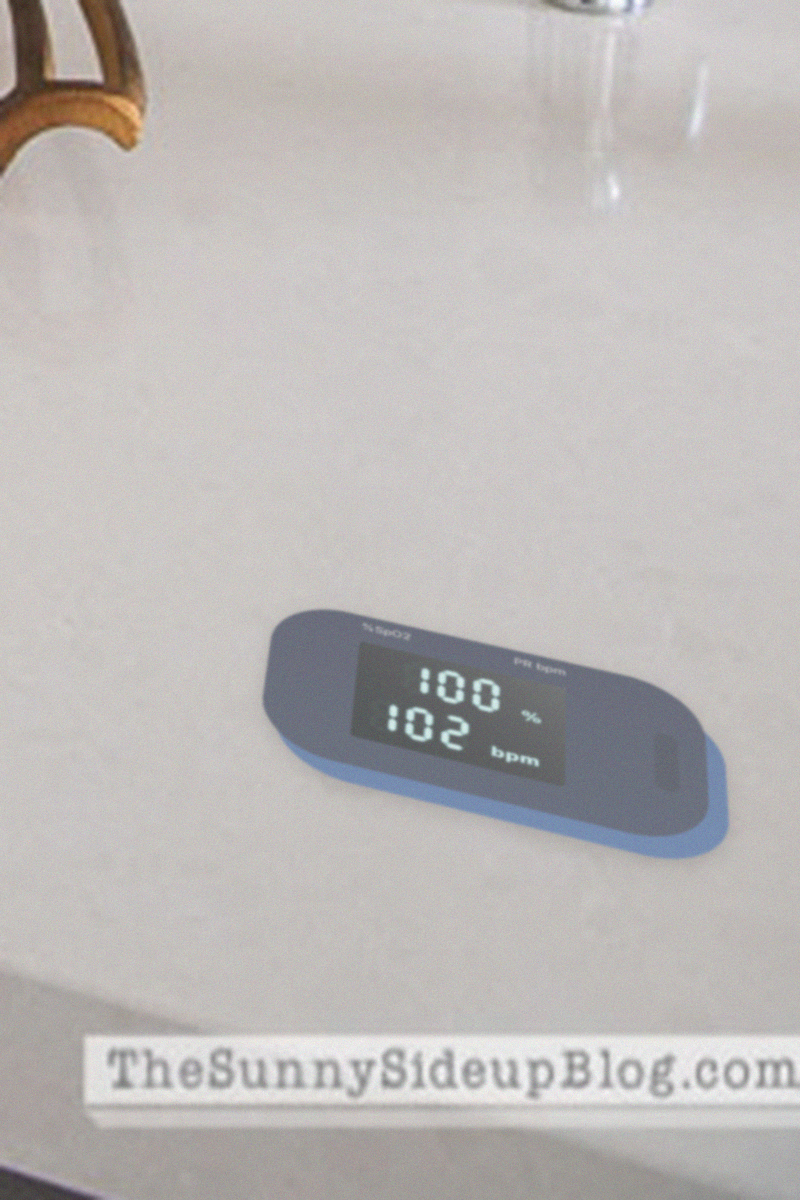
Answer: 100%
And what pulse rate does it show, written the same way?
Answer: 102bpm
